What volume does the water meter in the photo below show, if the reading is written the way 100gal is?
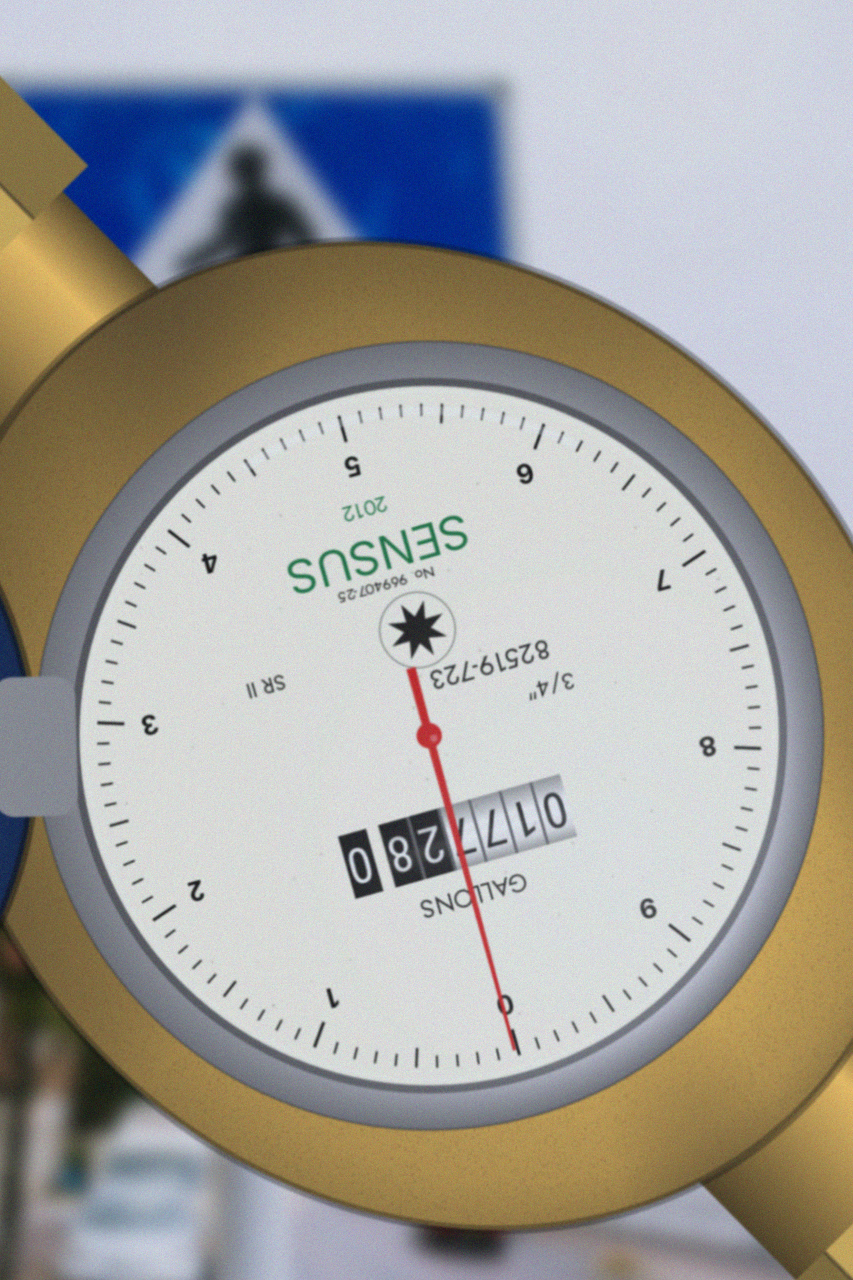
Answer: 177280.0gal
